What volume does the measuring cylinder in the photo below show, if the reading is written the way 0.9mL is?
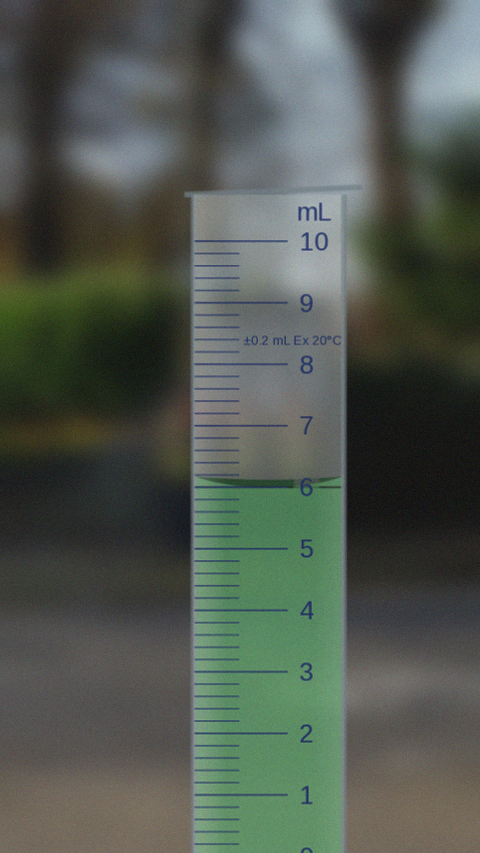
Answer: 6mL
